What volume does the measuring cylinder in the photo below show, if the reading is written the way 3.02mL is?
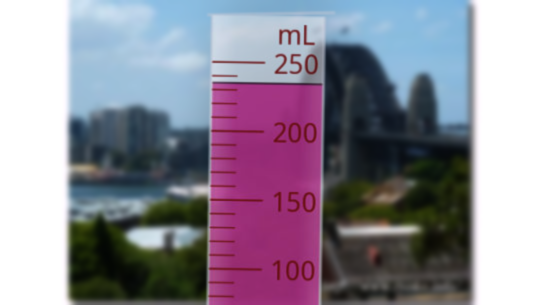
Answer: 235mL
